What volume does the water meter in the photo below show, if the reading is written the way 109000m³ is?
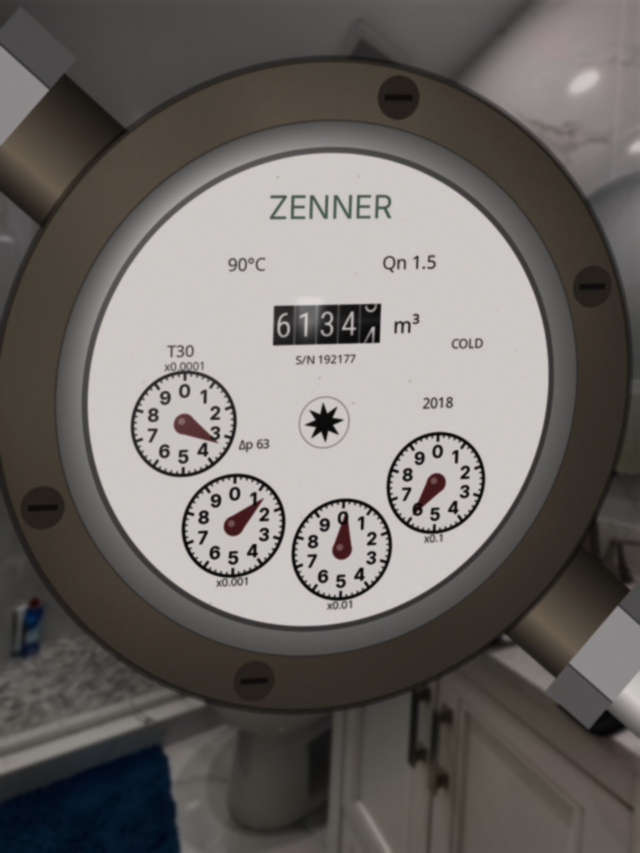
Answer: 61343.6013m³
